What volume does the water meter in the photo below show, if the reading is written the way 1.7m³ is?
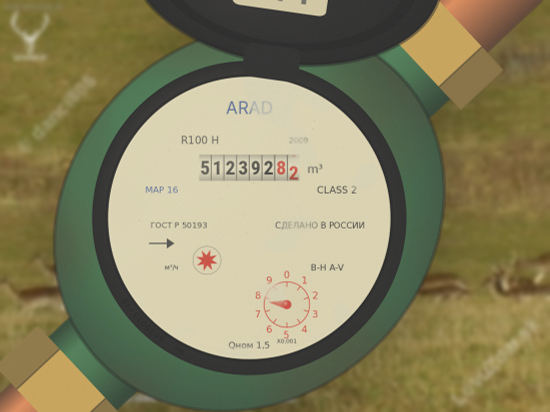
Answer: 512392.817m³
